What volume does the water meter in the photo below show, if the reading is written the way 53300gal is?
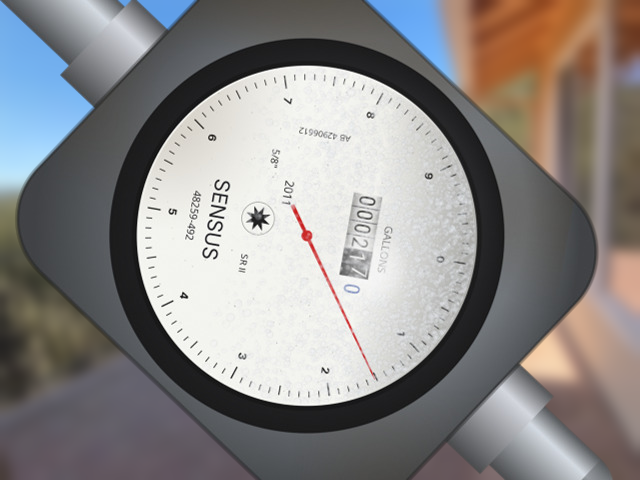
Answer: 2171.5gal
